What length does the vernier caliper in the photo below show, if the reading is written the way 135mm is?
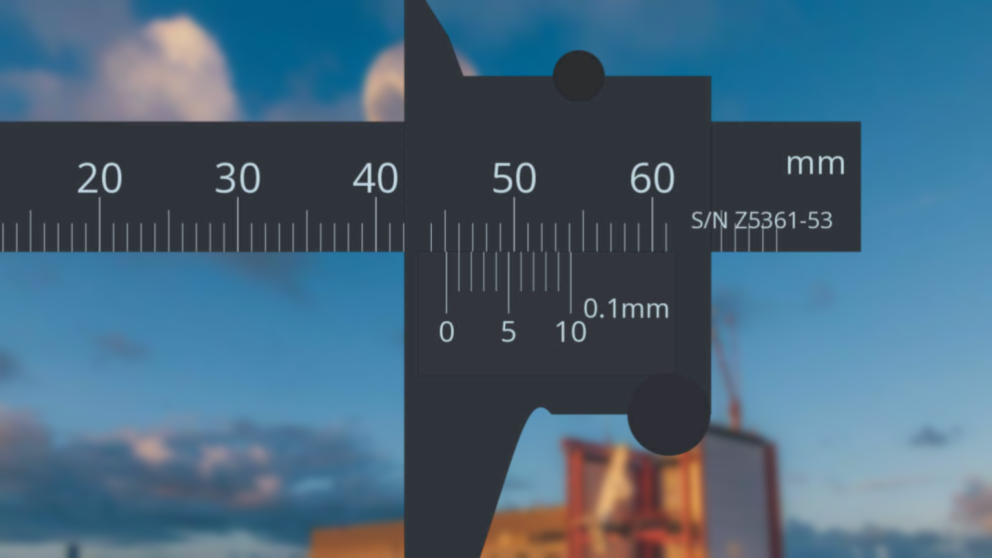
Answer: 45.1mm
